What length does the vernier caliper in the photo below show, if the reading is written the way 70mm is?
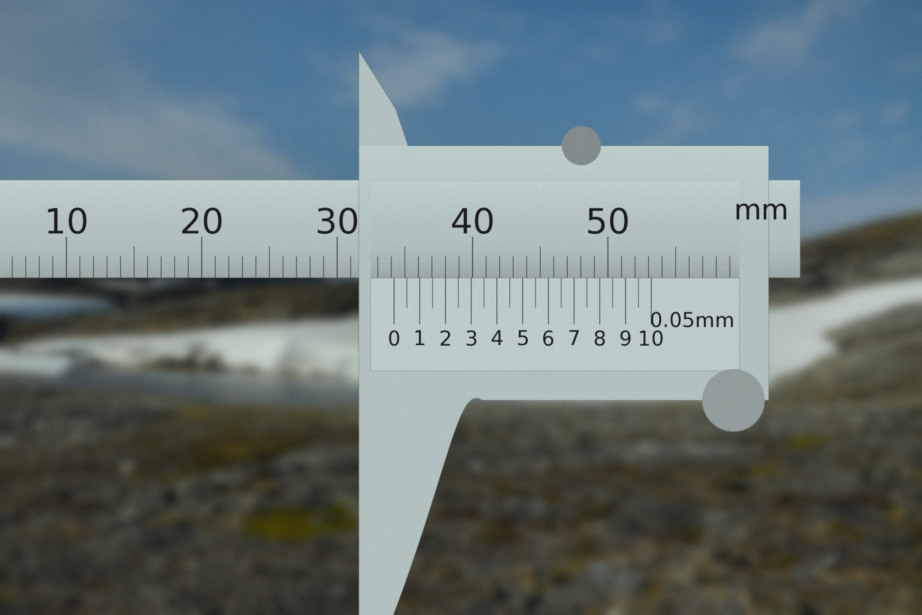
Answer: 34.2mm
